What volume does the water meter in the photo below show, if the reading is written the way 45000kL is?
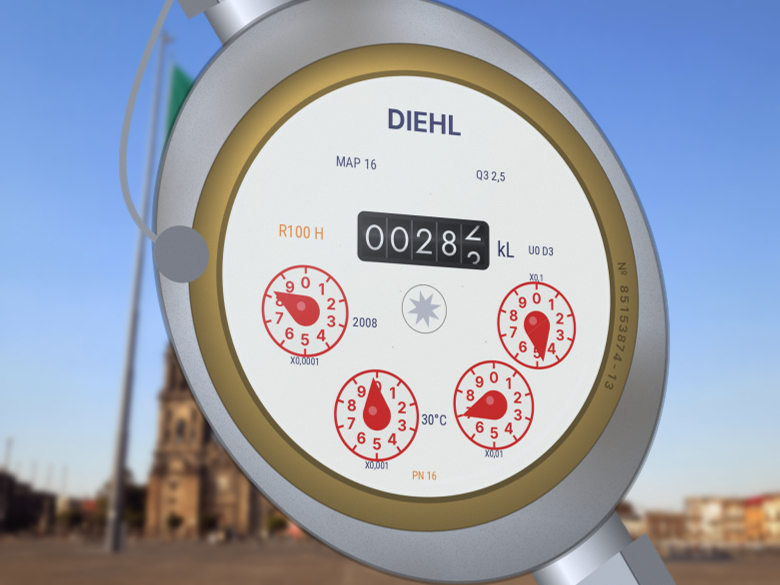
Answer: 282.4698kL
